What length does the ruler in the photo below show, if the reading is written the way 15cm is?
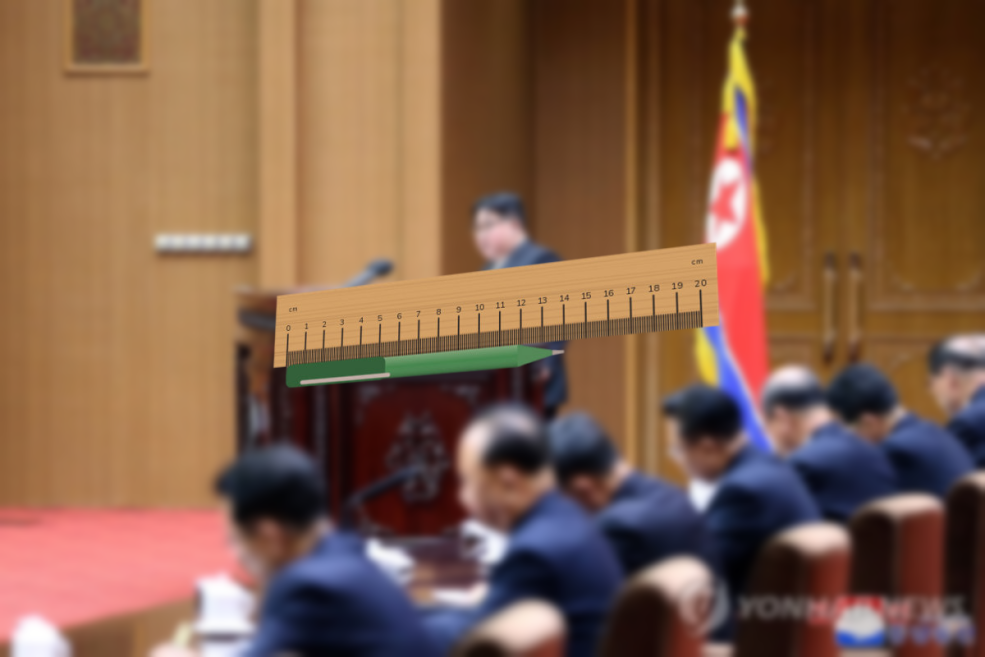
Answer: 14cm
